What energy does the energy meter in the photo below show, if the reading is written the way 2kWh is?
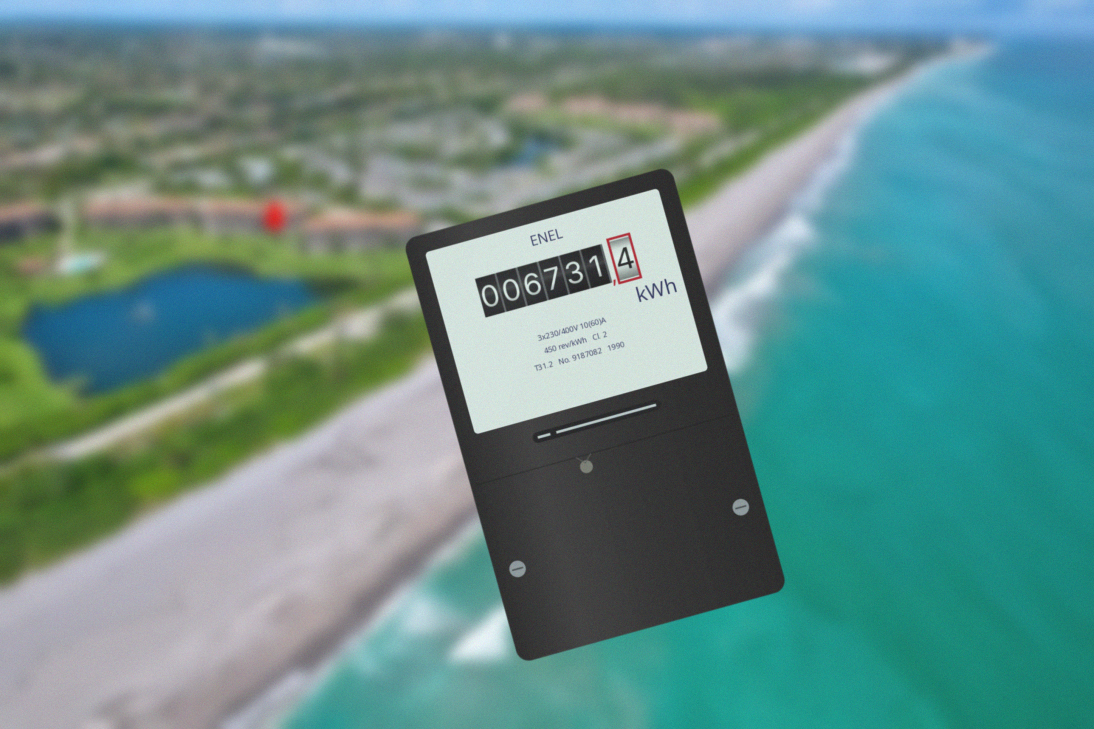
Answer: 6731.4kWh
